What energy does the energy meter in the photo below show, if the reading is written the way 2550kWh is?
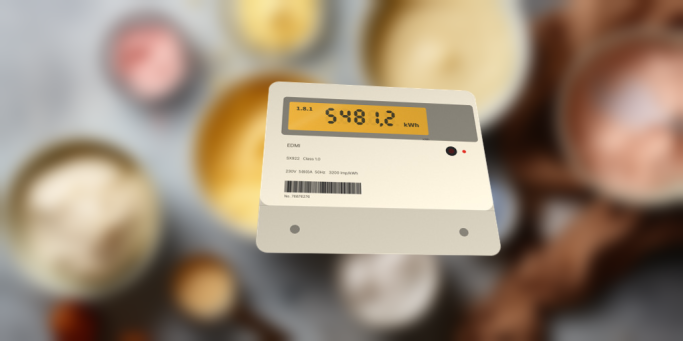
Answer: 5481.2kWh
